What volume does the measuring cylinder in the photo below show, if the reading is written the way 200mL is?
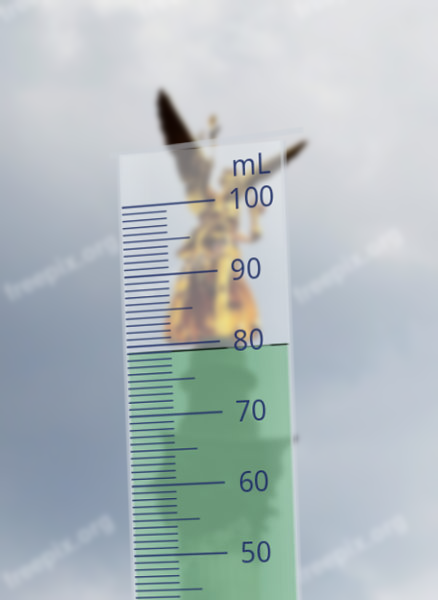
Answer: 79mL
